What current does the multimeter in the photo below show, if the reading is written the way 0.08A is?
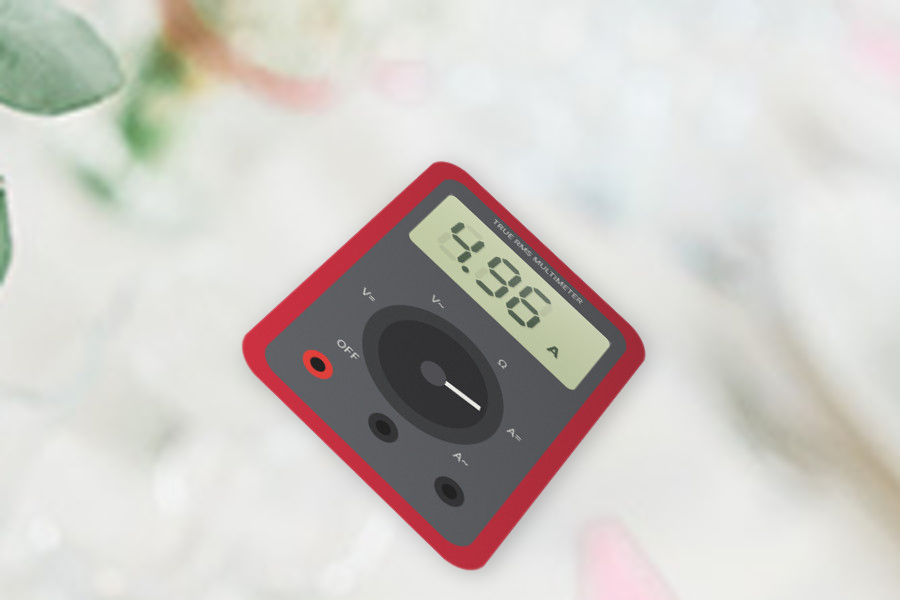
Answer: 4.96A
